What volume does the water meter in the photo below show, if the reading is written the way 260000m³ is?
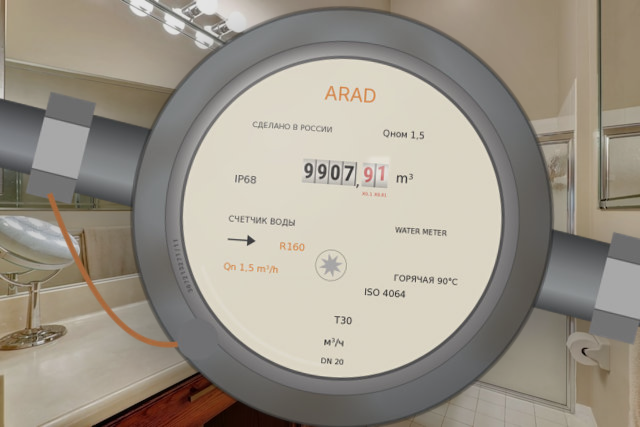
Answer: 9907.91m³
